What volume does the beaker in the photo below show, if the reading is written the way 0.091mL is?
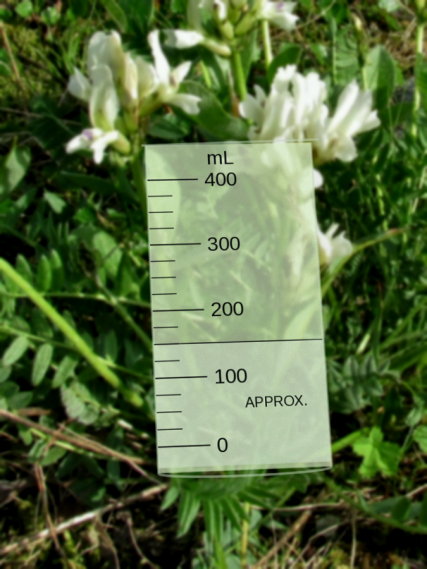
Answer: 150mL
